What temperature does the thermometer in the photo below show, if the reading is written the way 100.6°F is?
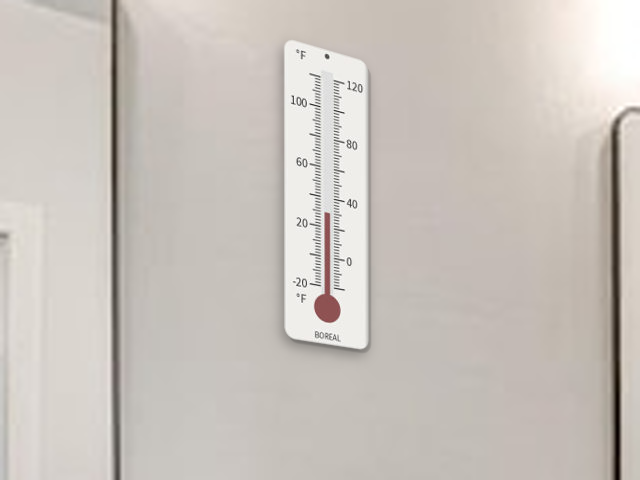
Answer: 30°F
